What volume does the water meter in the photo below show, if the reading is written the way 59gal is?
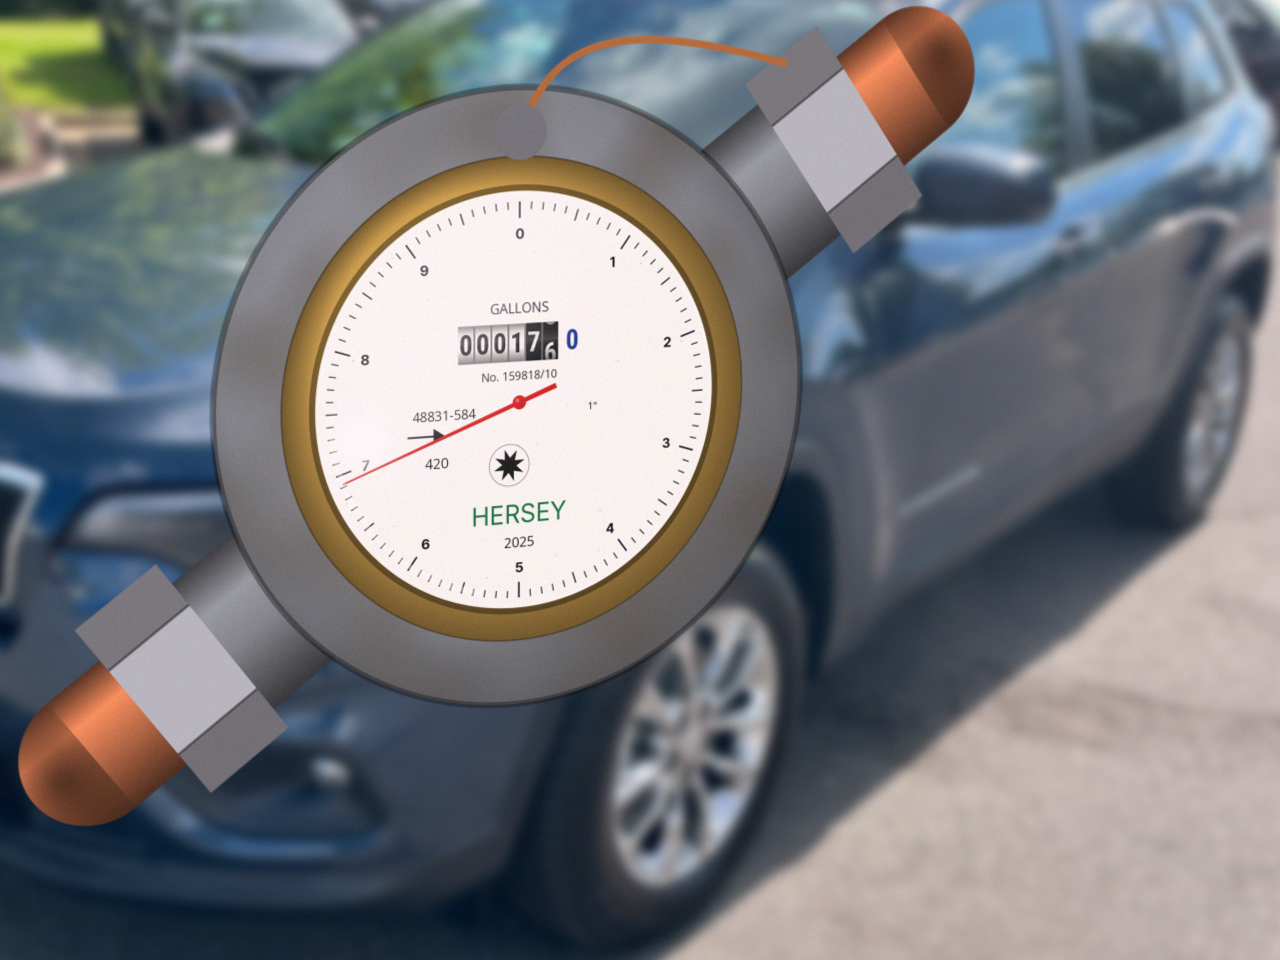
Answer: 1756.9gal
